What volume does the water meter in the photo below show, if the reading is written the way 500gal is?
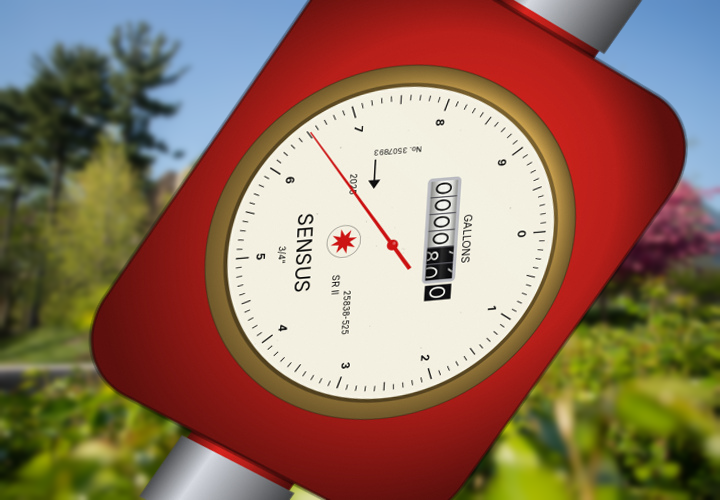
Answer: 796.5gal
